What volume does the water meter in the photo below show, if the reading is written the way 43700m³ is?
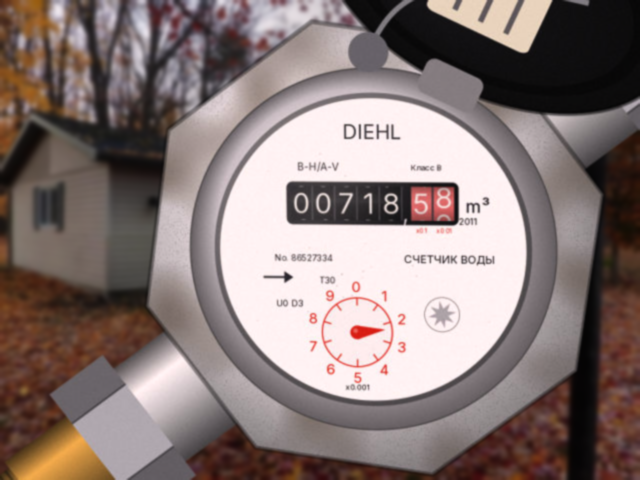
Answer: 718.582m³
